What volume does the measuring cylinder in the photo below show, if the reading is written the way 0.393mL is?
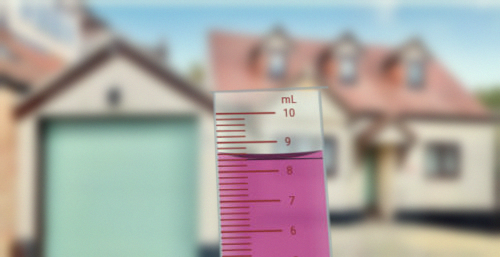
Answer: 8.4mL
